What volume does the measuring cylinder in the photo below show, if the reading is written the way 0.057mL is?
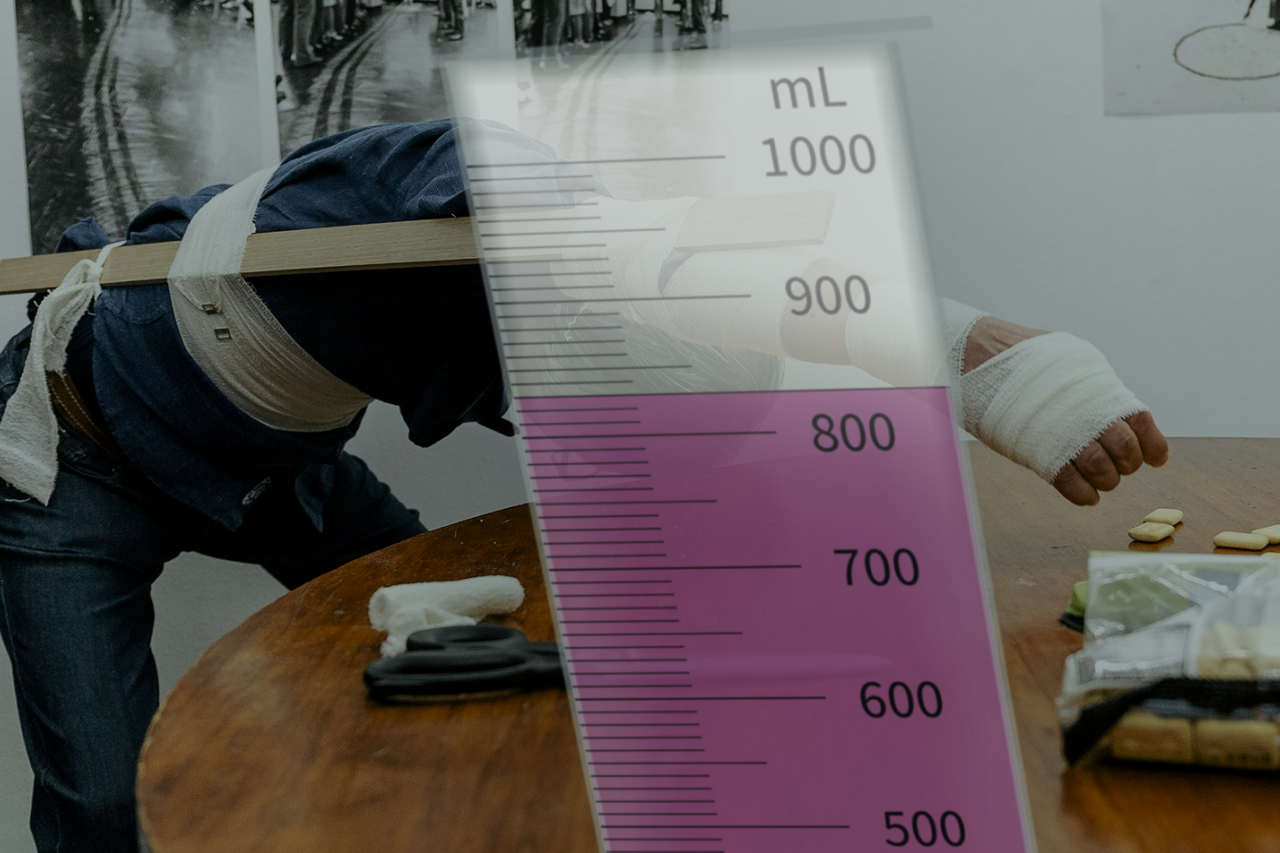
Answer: 830mL
